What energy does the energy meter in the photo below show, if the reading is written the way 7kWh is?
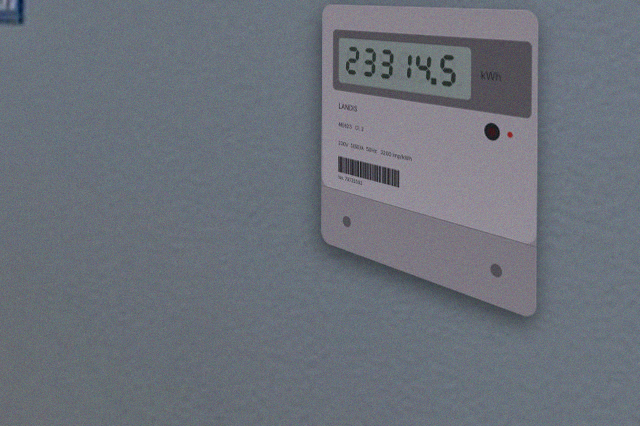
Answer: 23314.5kWh
